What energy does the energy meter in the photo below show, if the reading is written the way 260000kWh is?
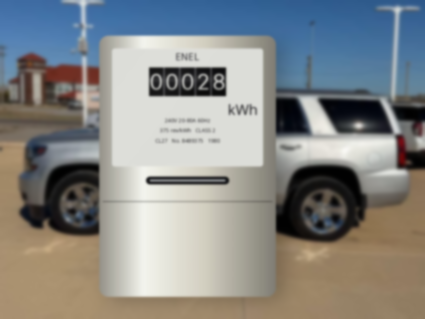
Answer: 28kWh
